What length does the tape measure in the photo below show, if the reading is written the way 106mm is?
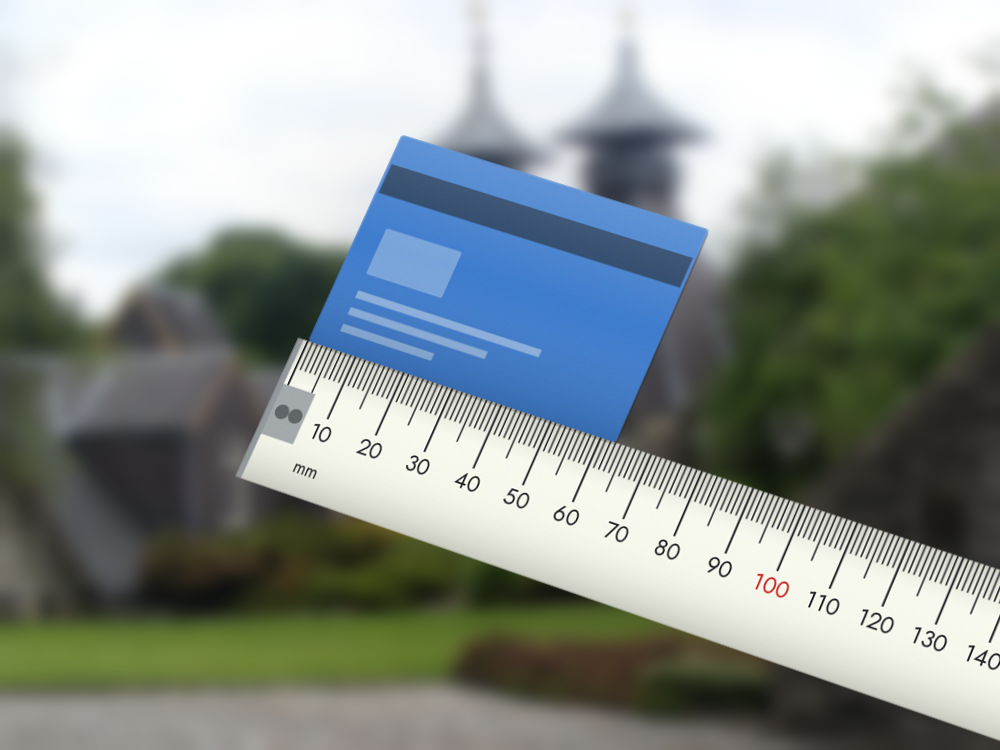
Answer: 63mm
